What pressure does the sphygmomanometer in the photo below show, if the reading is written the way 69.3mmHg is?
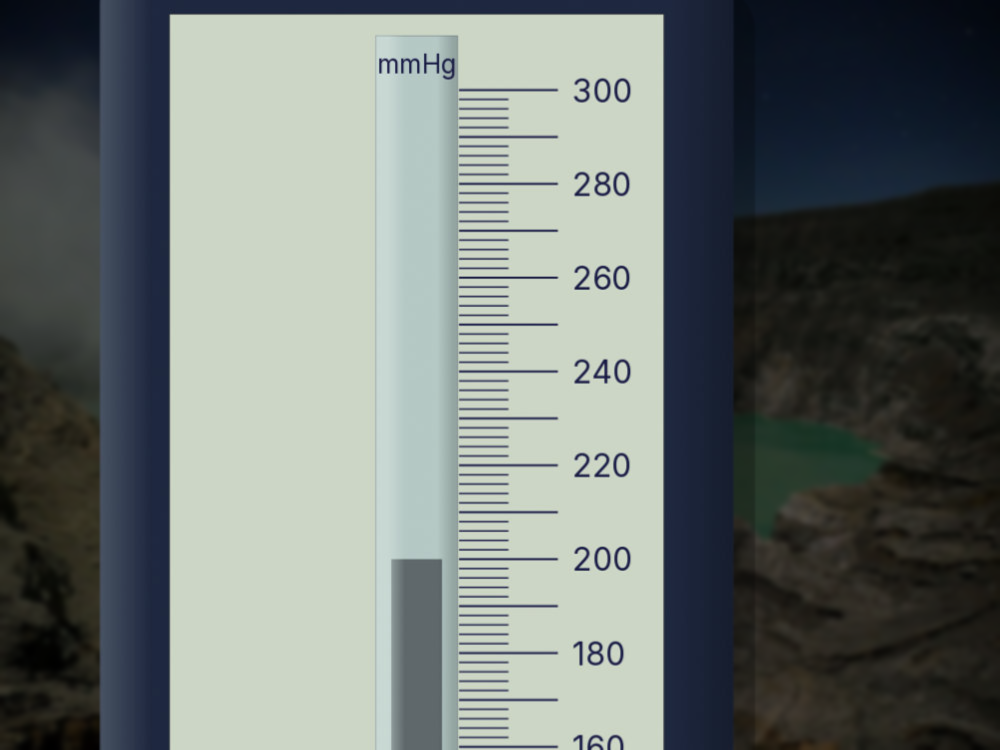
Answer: 200mmHg
